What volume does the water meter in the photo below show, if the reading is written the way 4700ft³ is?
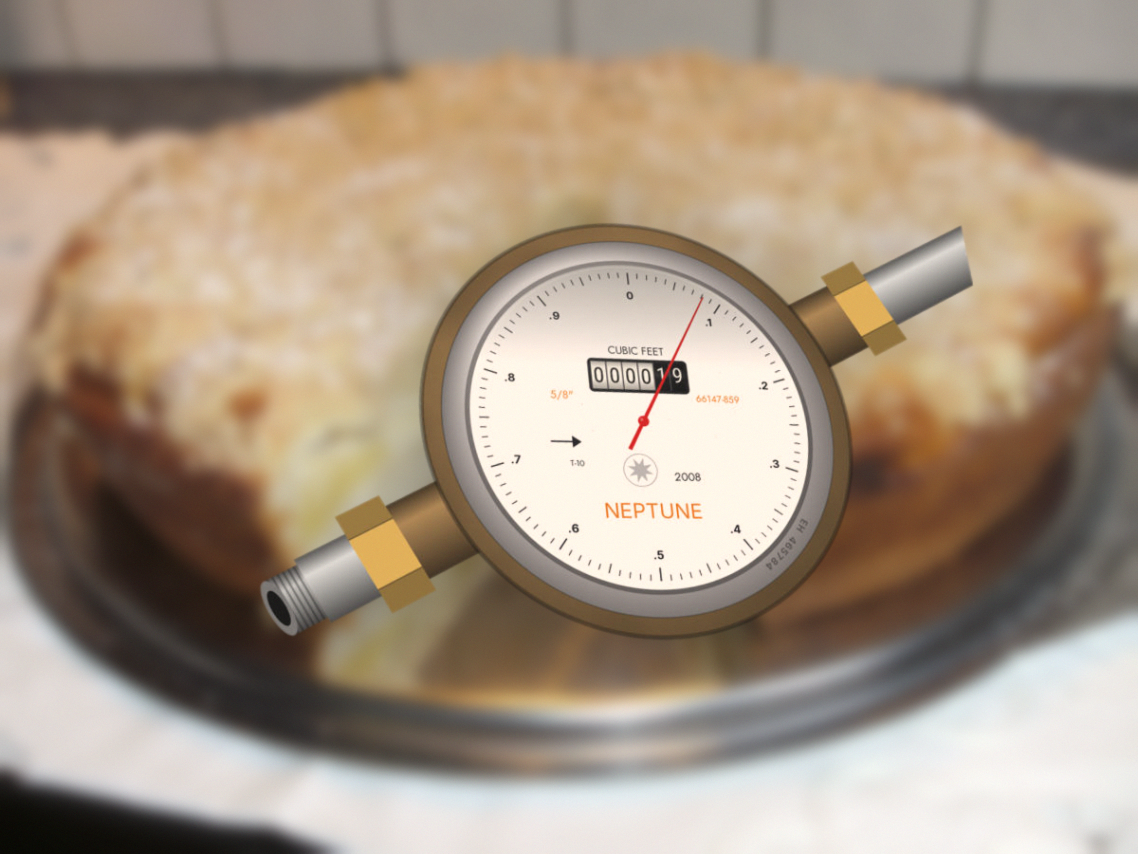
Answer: 19.08ft³
